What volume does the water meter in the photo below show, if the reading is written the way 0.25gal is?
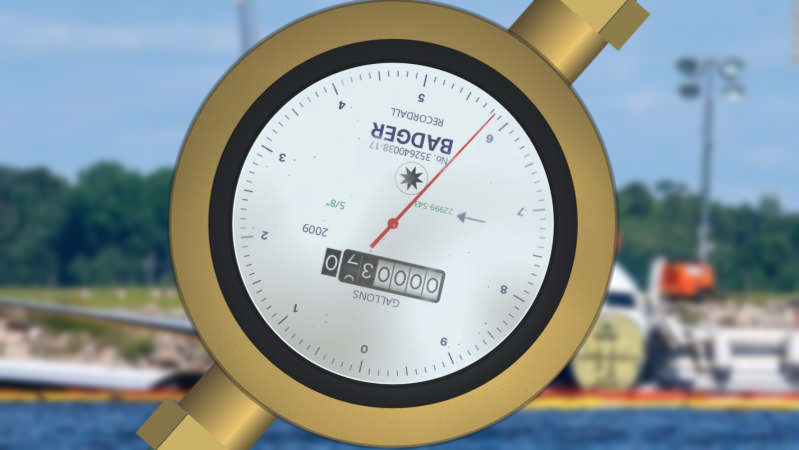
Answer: 365.8gal
